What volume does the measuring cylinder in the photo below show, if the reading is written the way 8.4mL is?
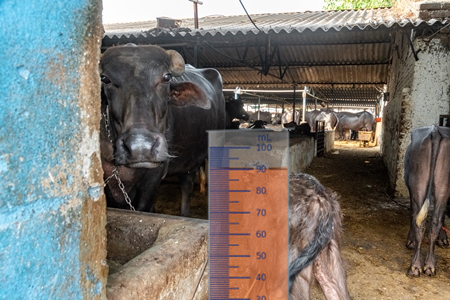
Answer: 90mL
